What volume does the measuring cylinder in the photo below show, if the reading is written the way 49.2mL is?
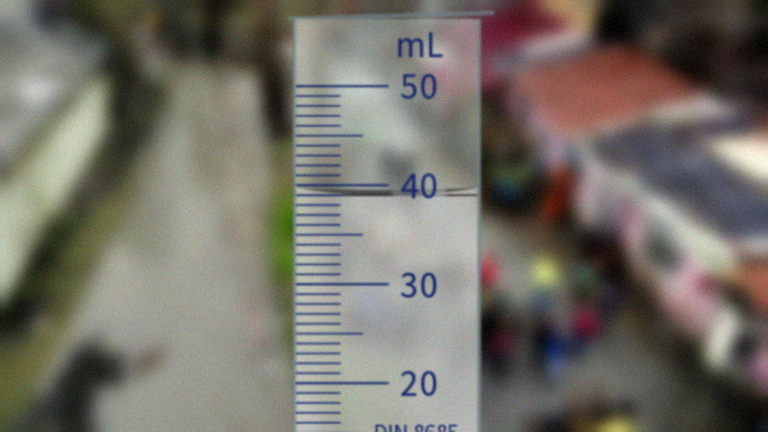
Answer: 39mL
